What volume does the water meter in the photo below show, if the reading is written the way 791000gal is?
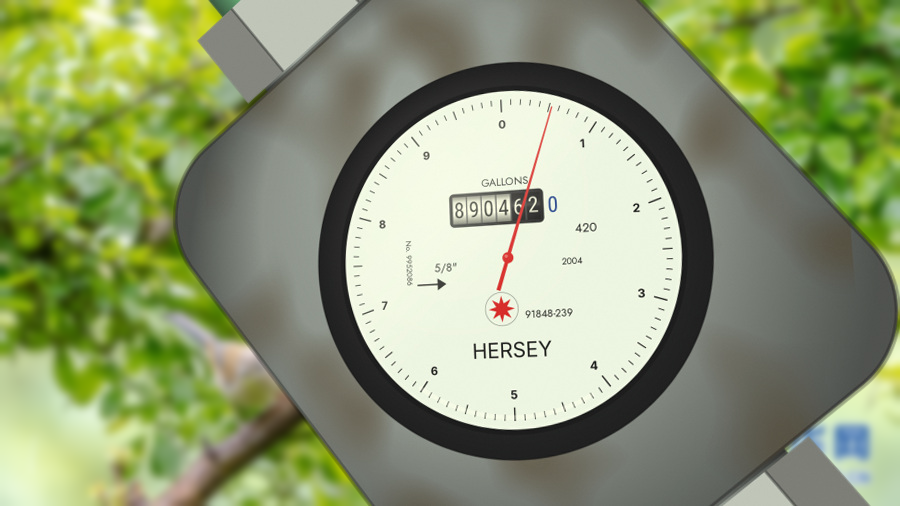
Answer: 8904620.5gal
